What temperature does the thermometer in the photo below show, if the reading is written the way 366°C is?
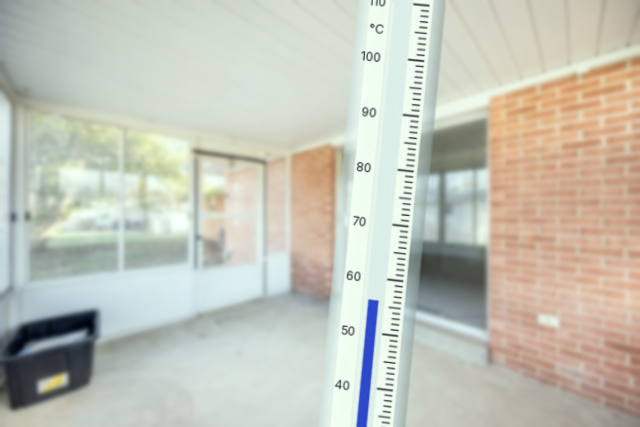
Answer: 56°C
